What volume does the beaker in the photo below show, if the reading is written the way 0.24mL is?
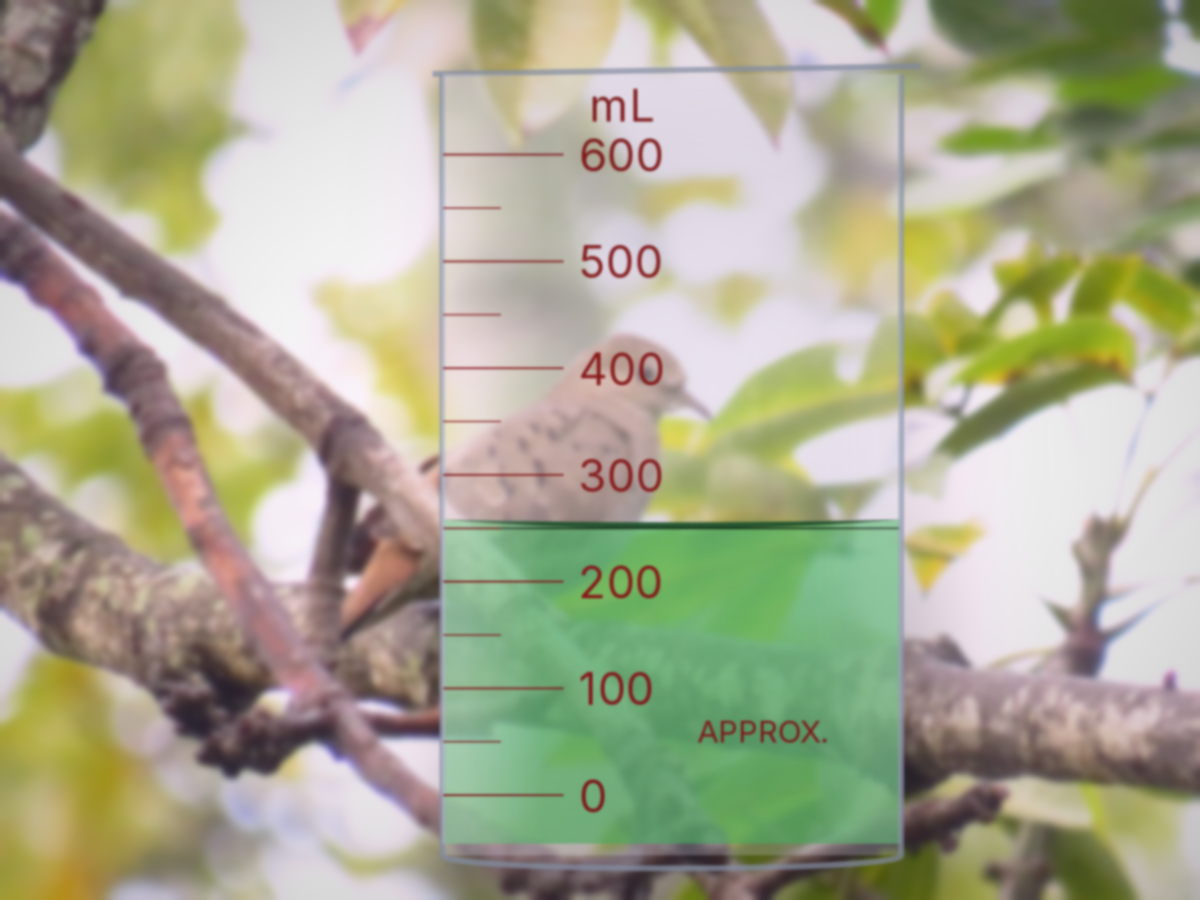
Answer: 250mL
